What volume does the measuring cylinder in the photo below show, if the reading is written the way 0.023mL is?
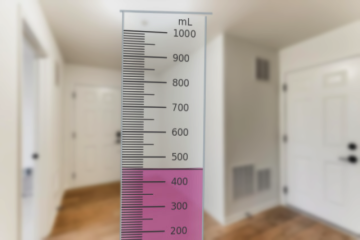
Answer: 450mL
